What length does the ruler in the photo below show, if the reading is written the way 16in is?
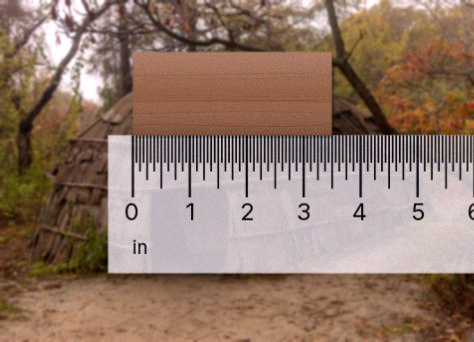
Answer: 3.5in
